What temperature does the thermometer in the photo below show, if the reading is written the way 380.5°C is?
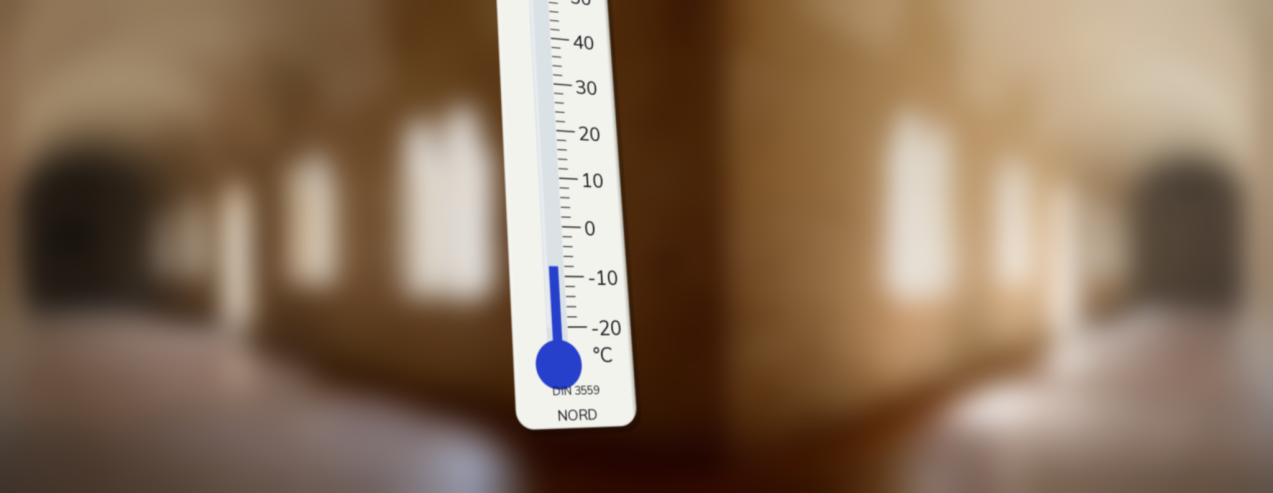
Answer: -8°C
